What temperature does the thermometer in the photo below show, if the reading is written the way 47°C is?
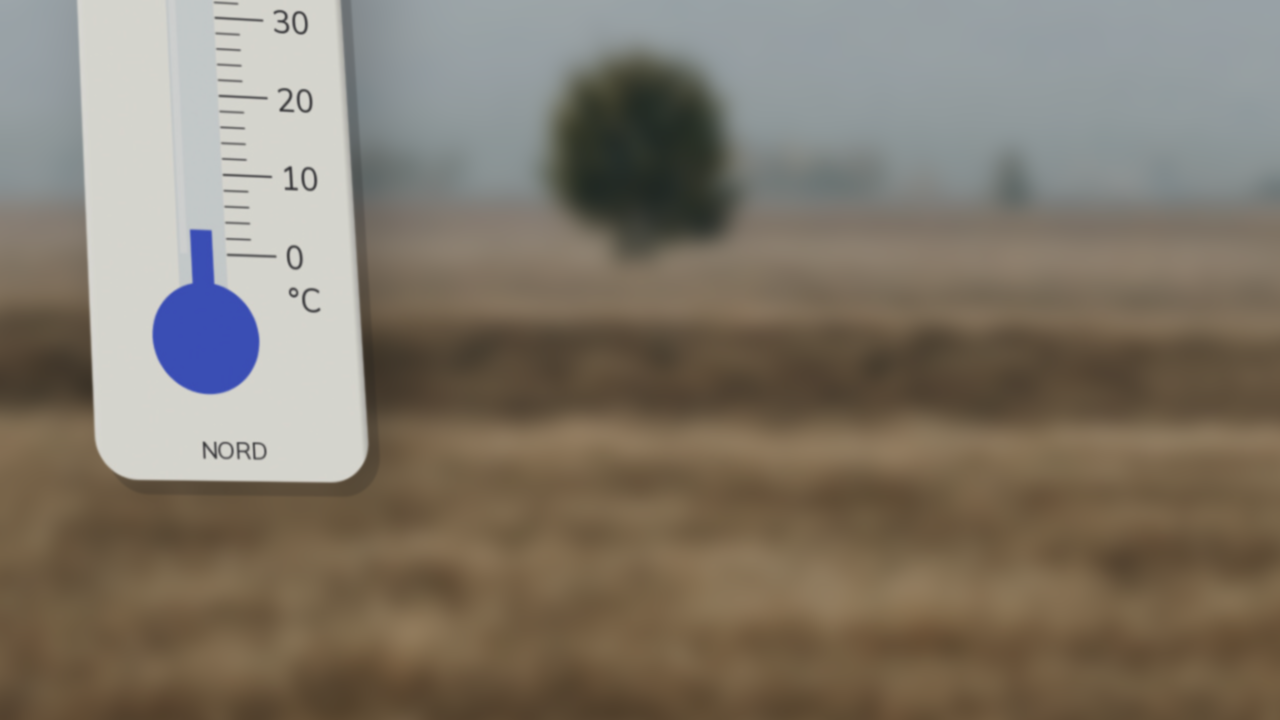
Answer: 3°C
